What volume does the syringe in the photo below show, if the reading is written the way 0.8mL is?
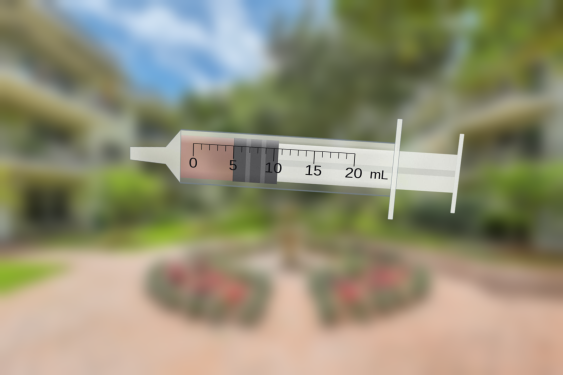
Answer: 5mL
